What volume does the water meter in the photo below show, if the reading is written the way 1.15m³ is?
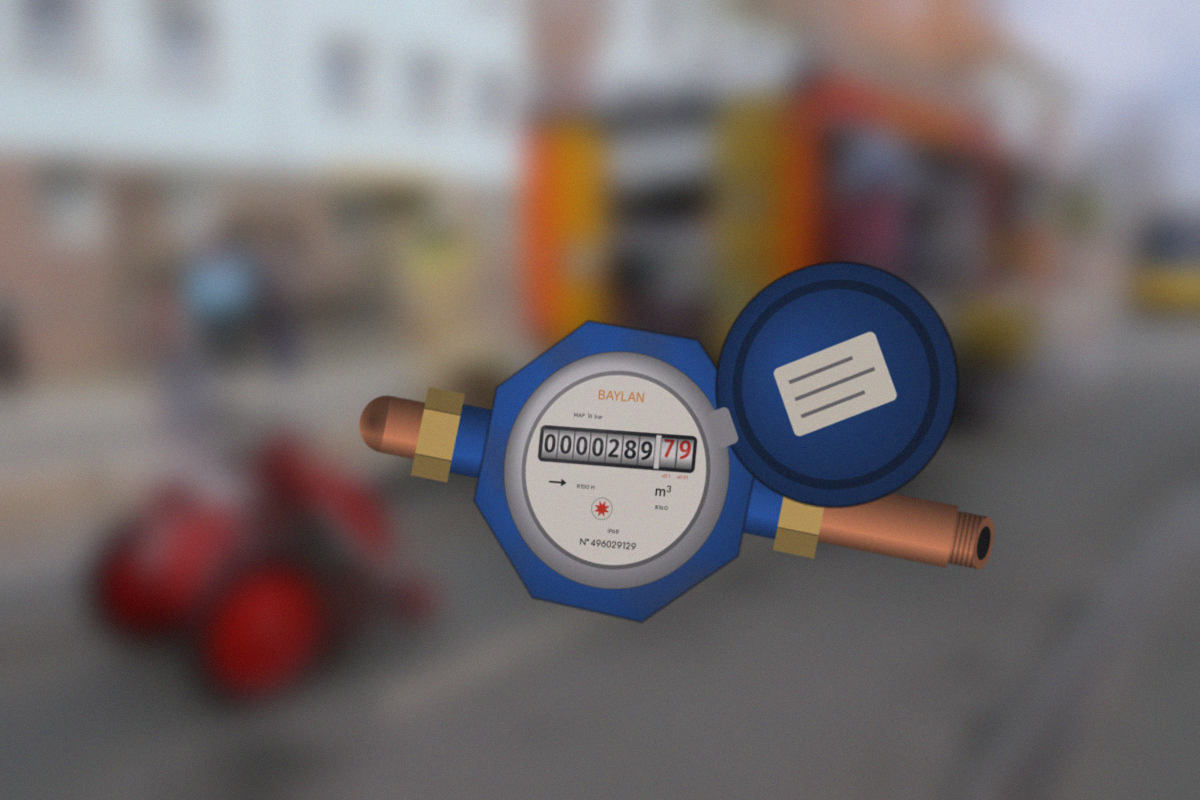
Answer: 289.79m³
